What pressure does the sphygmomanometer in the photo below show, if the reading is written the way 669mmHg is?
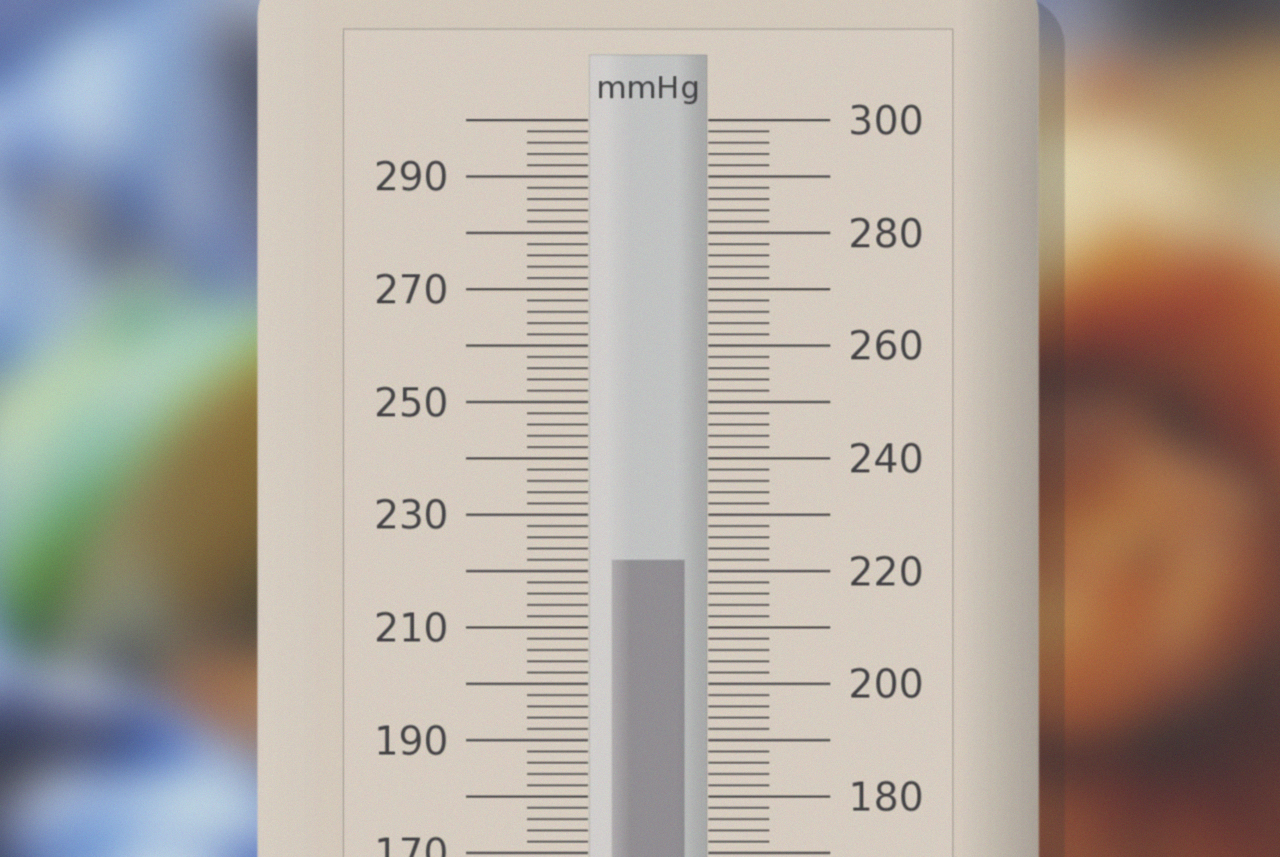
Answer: 222mmHg
